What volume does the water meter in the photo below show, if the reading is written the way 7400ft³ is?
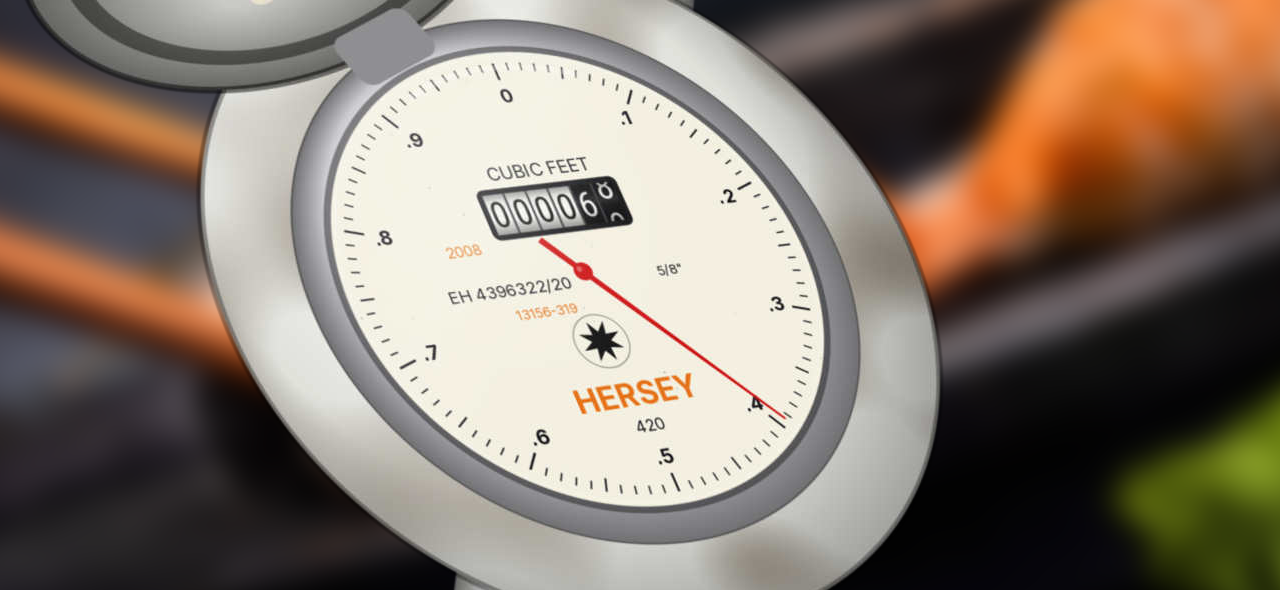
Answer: 68.39ft³
